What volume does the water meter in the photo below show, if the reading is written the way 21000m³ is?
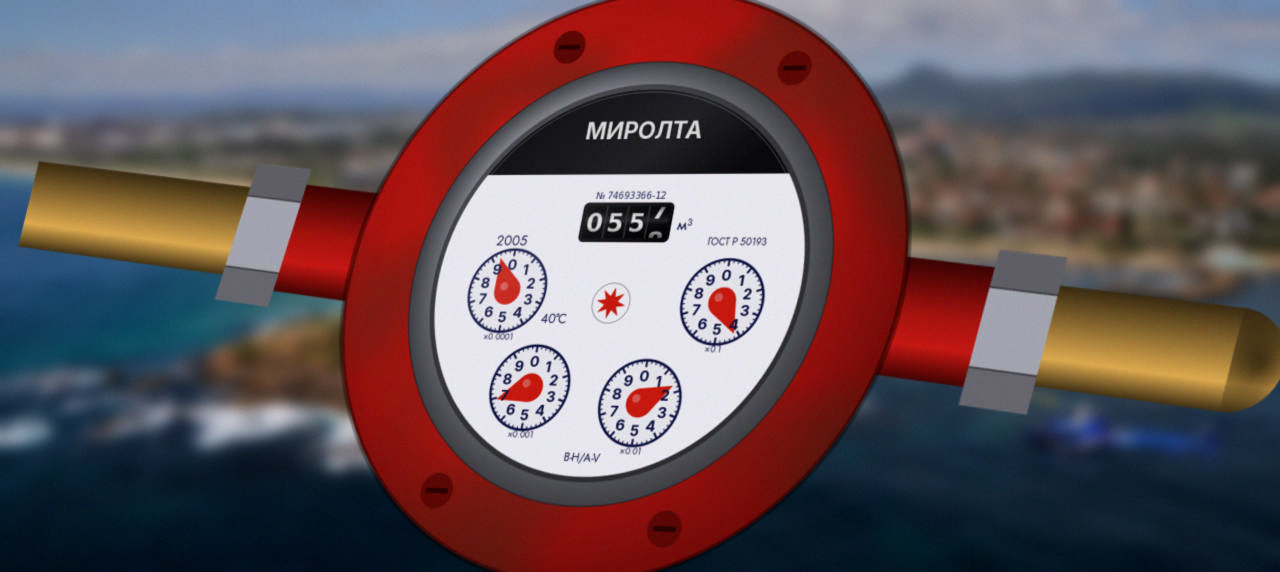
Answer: 557.4169m³
